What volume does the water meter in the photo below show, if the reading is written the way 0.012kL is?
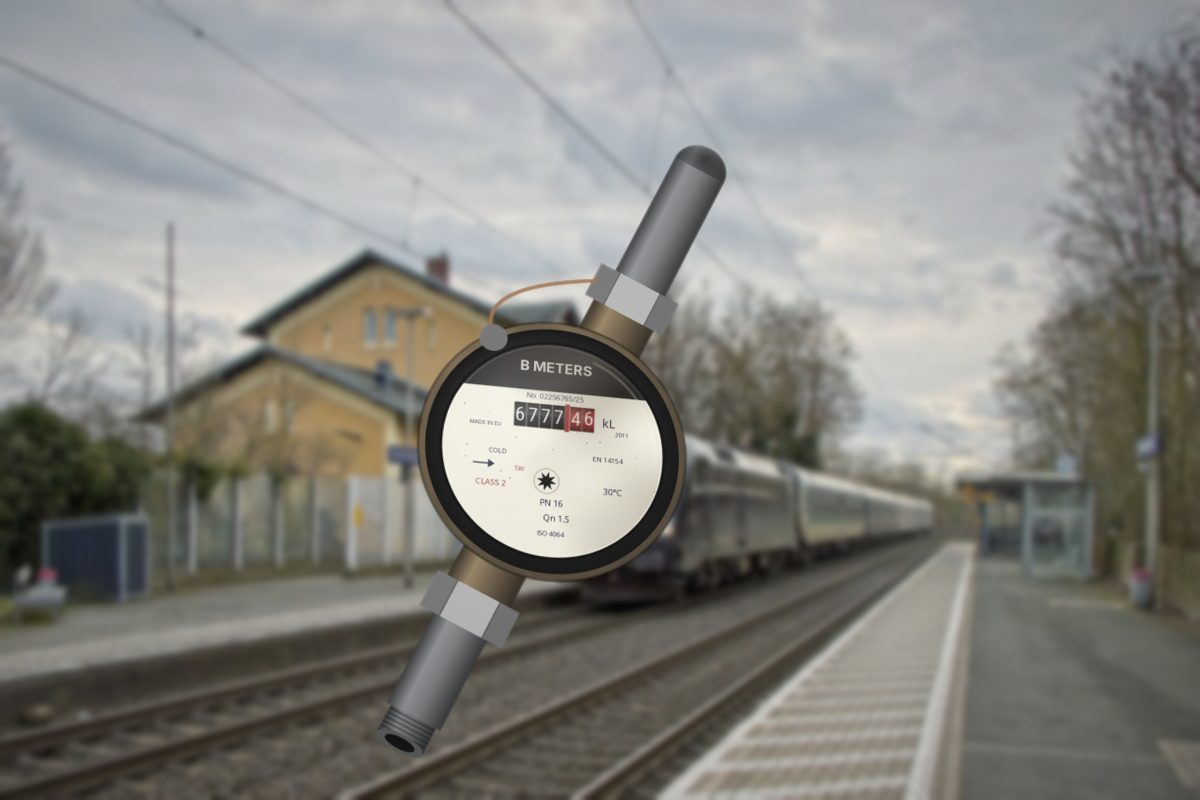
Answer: 6777.46kL
